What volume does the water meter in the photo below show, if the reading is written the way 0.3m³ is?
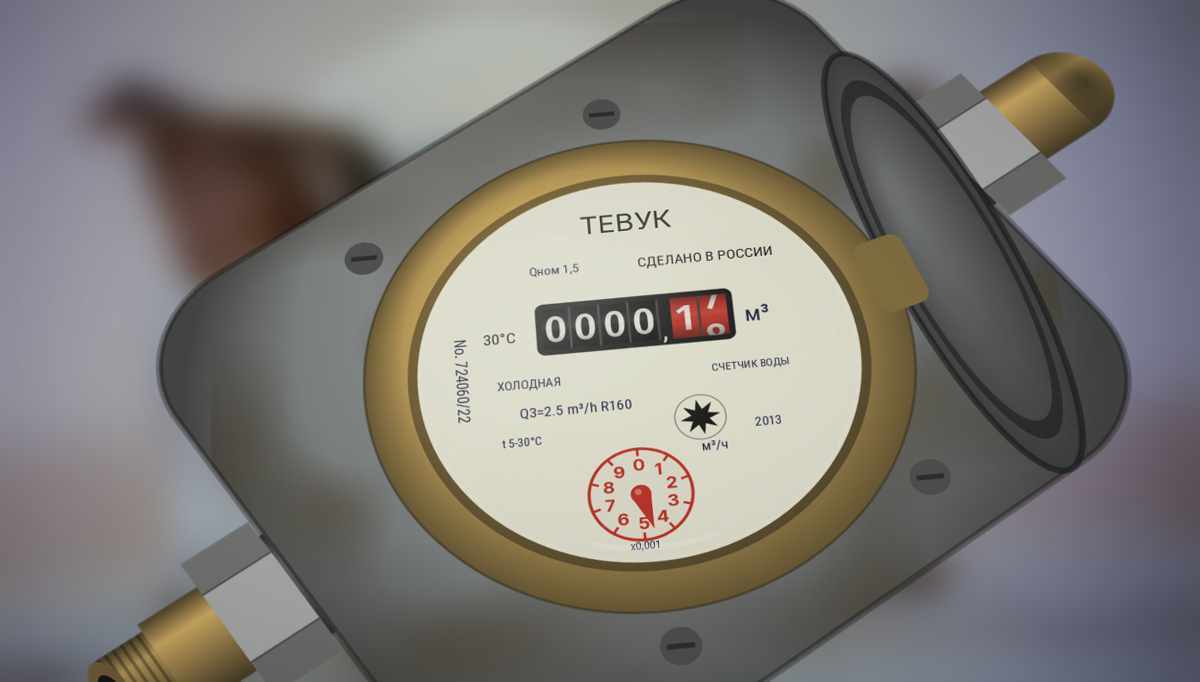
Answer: 0.174m³
